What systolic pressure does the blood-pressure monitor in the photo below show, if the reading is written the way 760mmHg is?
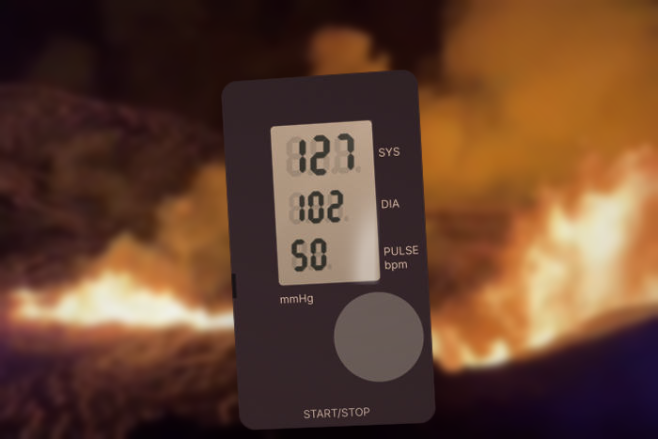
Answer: 127mmHg
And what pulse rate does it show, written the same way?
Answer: 50bpm
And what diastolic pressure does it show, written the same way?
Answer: 102mmHg
